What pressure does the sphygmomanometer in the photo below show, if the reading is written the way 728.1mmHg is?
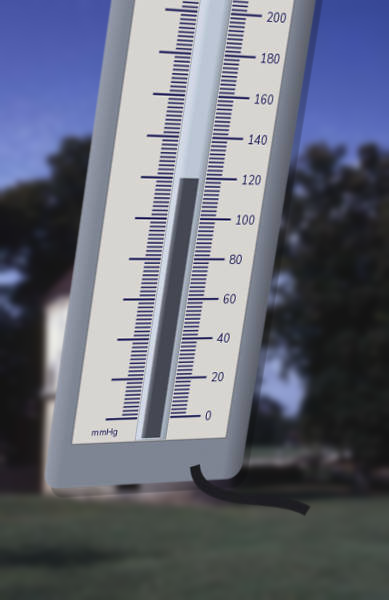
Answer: 120mmHg
